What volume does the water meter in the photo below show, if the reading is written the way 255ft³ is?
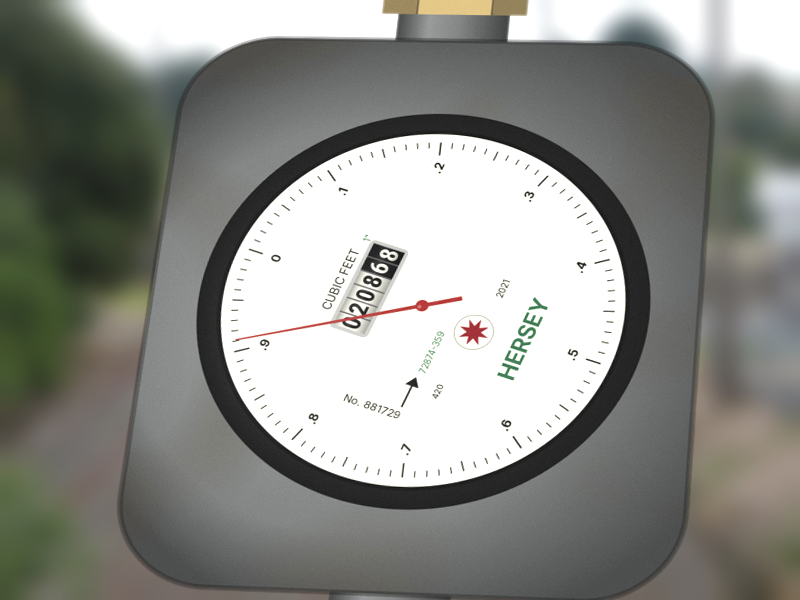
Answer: 20867.91ft³
